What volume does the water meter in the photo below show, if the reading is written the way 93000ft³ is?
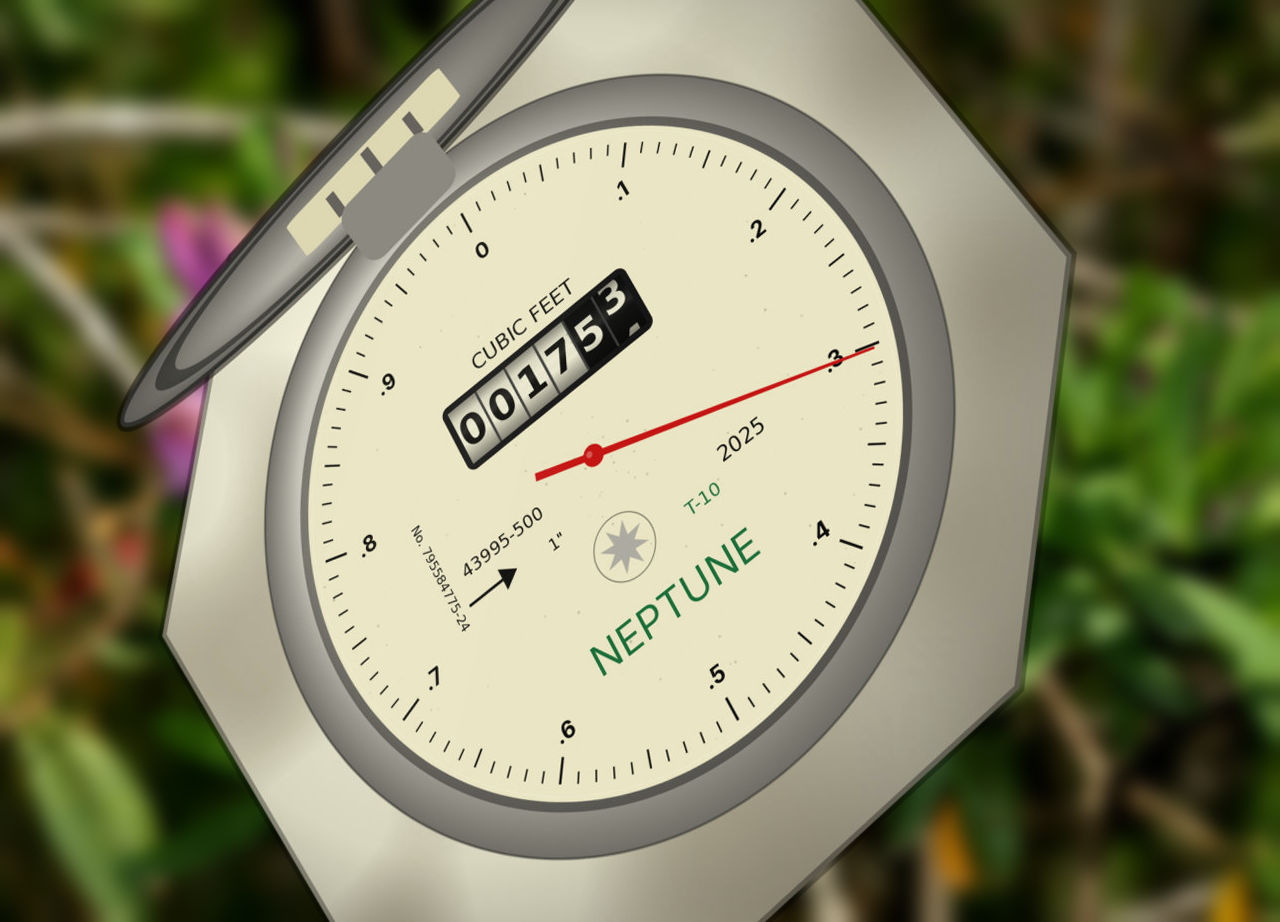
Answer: 1753.30ft³
